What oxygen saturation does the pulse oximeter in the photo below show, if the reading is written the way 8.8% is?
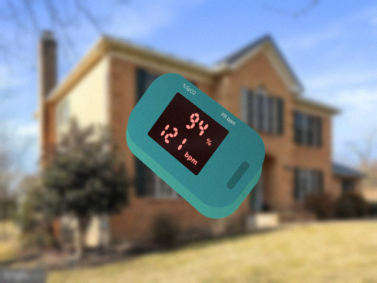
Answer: 94%
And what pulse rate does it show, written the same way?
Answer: 121bpm
